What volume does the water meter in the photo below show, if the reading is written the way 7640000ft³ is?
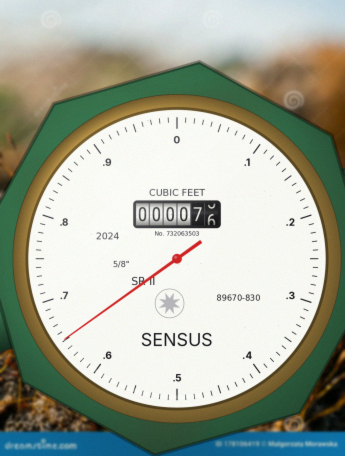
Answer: 75.65ft³
